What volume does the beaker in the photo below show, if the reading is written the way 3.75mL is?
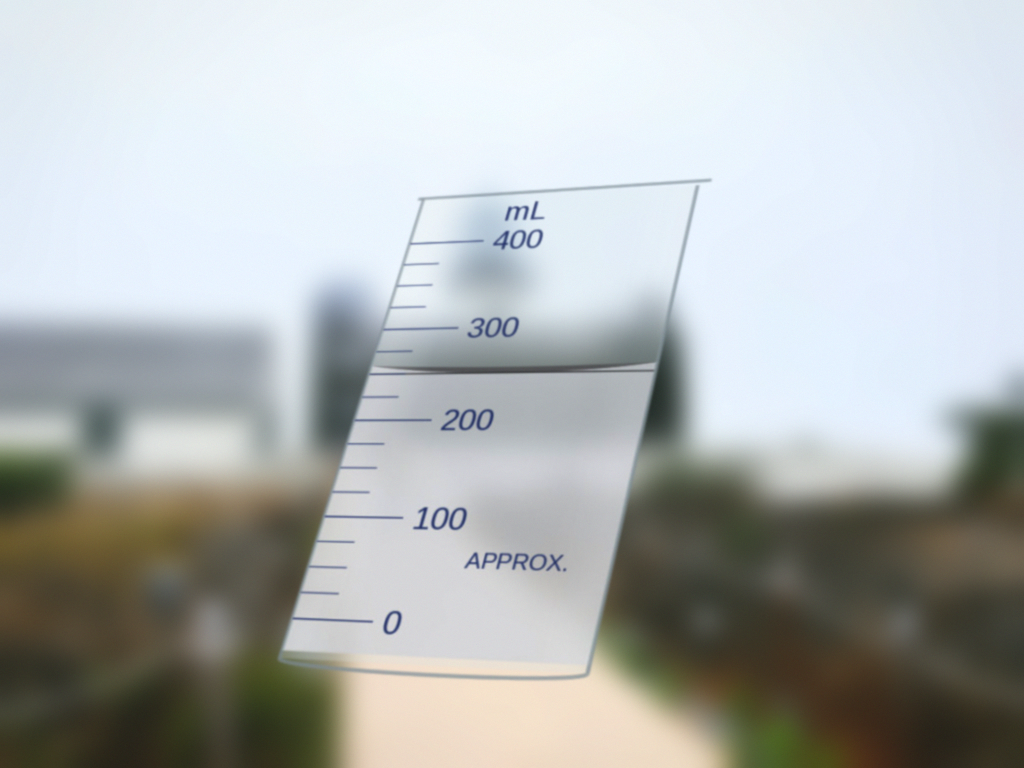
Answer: 250mL
